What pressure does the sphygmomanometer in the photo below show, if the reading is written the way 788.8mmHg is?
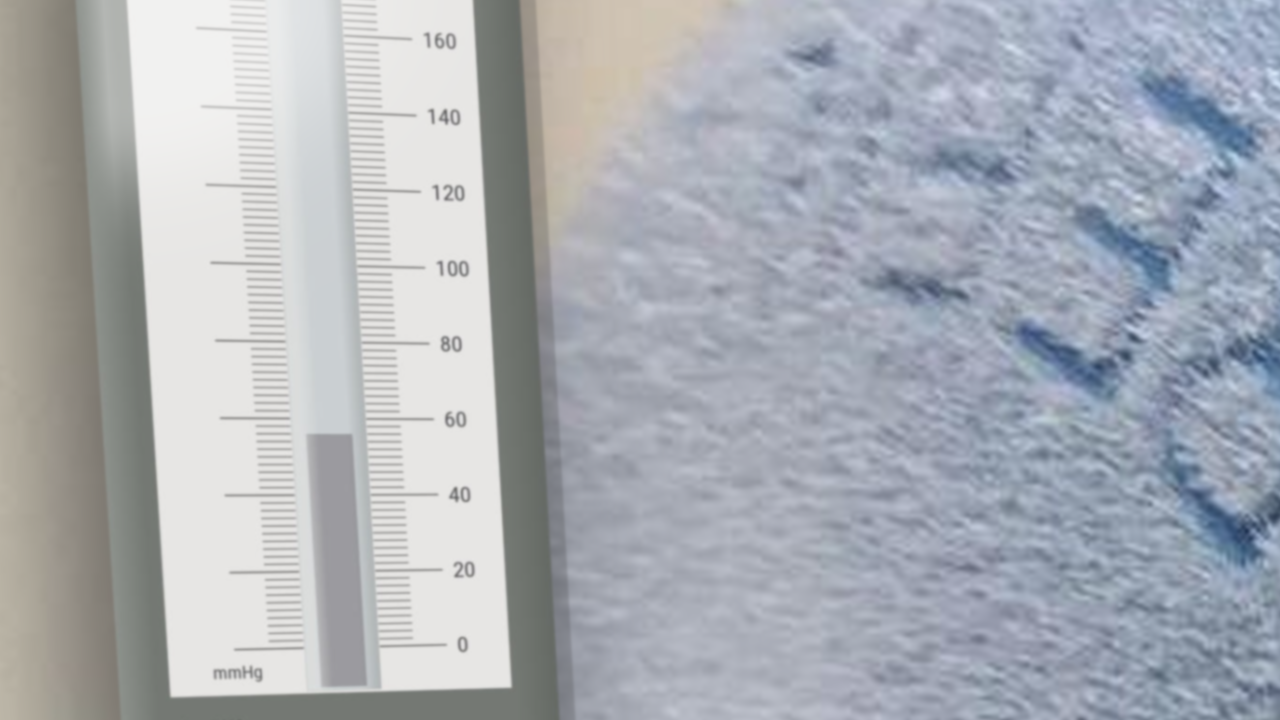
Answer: 56mmHg
